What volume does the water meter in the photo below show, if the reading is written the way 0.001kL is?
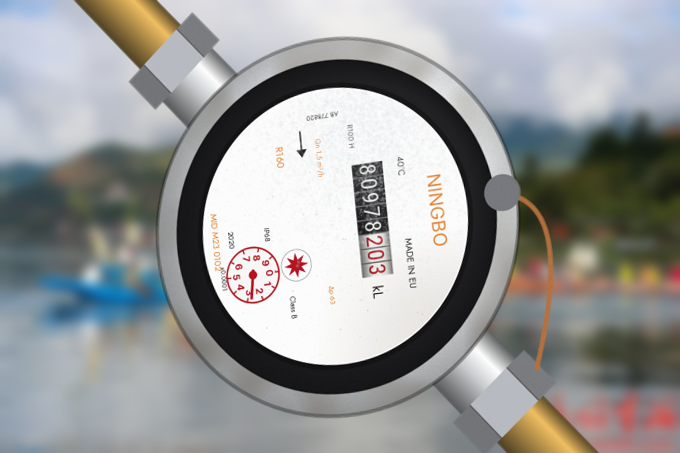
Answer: 80978.2032kL
